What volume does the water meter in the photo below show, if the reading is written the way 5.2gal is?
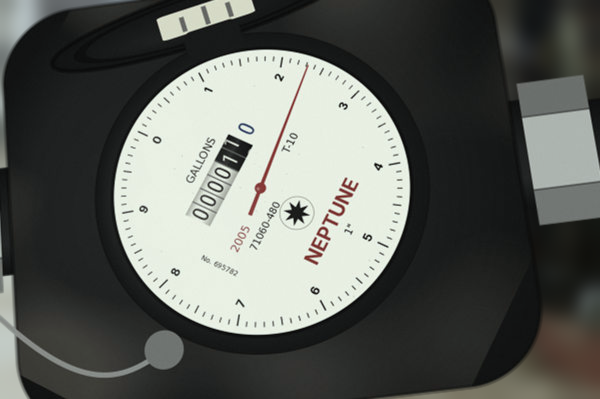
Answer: 112.3gal
